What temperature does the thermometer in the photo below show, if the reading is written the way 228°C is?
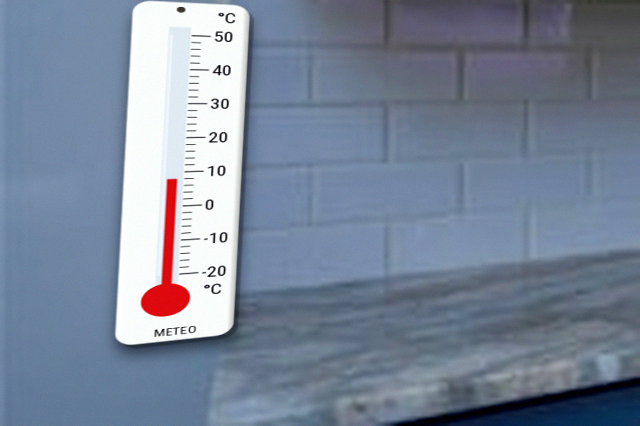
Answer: 8°C
